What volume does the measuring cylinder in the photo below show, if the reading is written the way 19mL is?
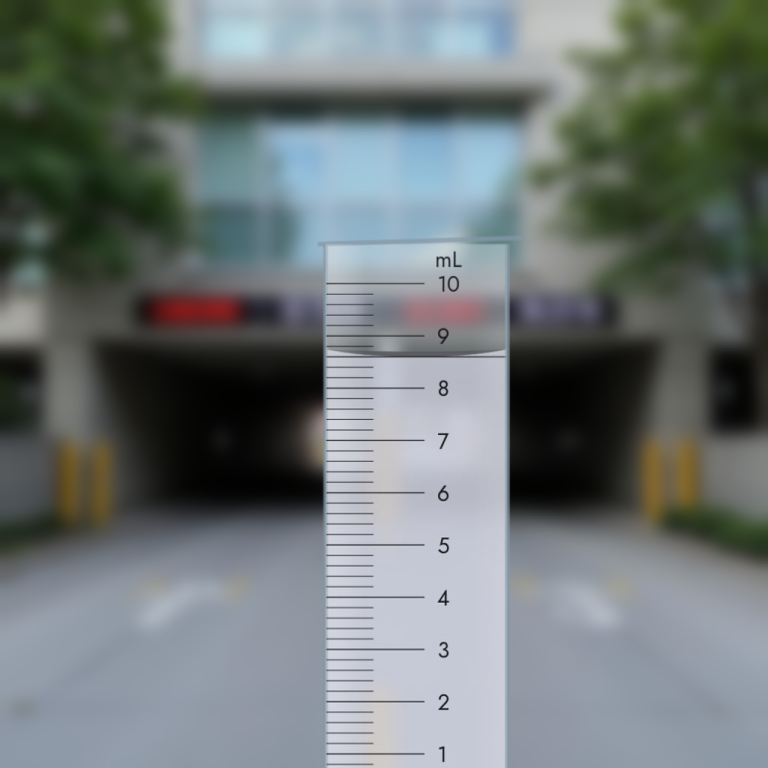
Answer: 8.6mL
